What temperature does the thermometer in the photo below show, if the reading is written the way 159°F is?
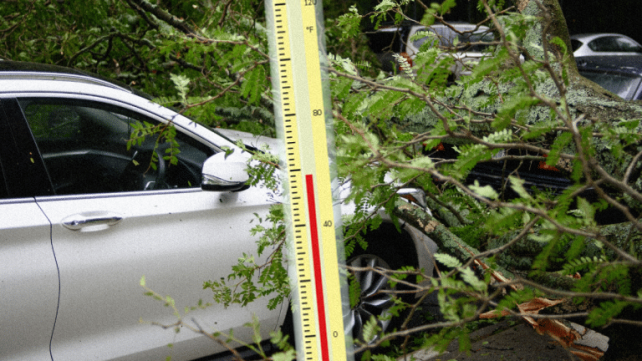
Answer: 58°F
